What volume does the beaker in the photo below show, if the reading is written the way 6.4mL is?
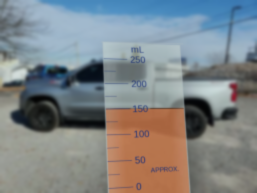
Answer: 150mL
